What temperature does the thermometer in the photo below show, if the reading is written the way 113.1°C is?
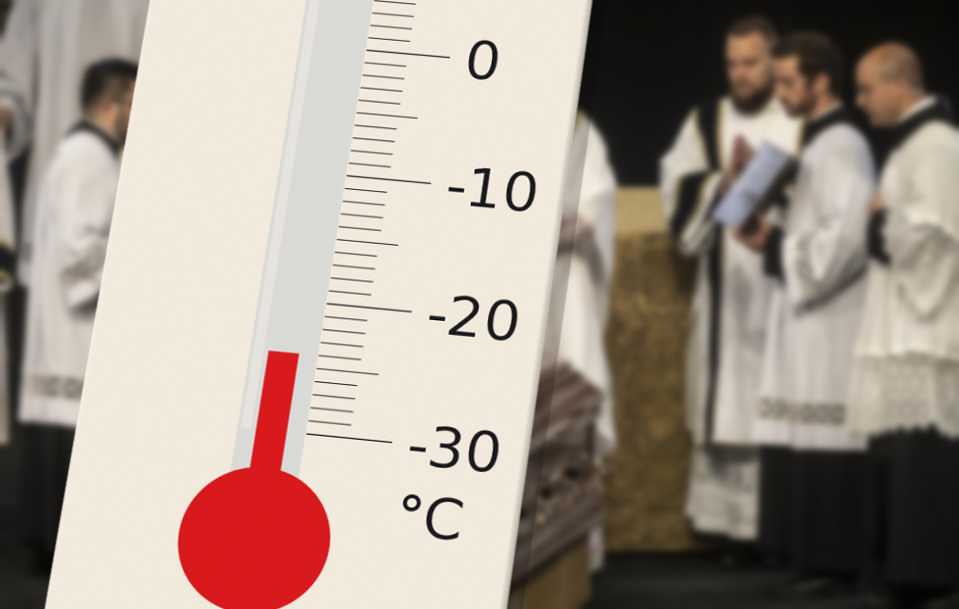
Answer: -24°C
